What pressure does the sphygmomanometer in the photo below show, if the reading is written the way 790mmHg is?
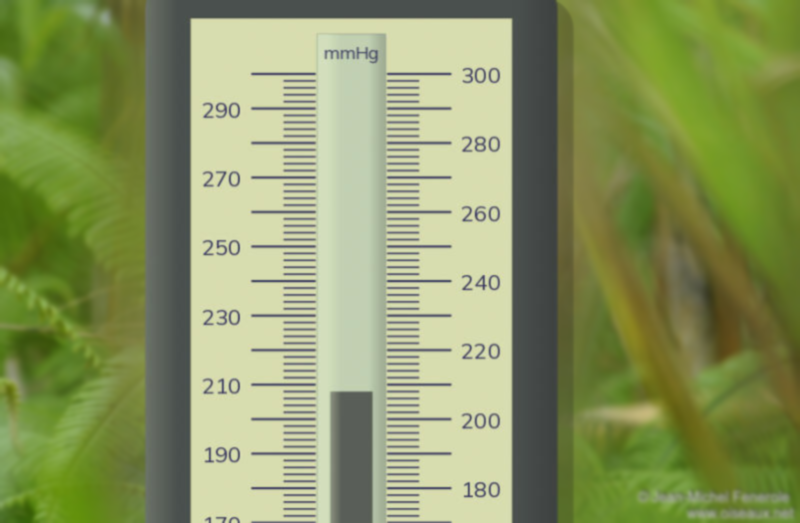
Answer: 208mmHg
